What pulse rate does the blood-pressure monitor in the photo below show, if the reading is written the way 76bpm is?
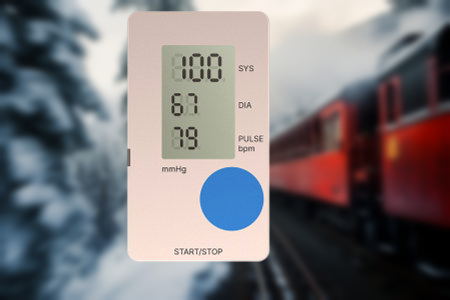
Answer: 79bpm
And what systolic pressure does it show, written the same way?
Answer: 100mmHg
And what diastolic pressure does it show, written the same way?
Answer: 67mmHg
